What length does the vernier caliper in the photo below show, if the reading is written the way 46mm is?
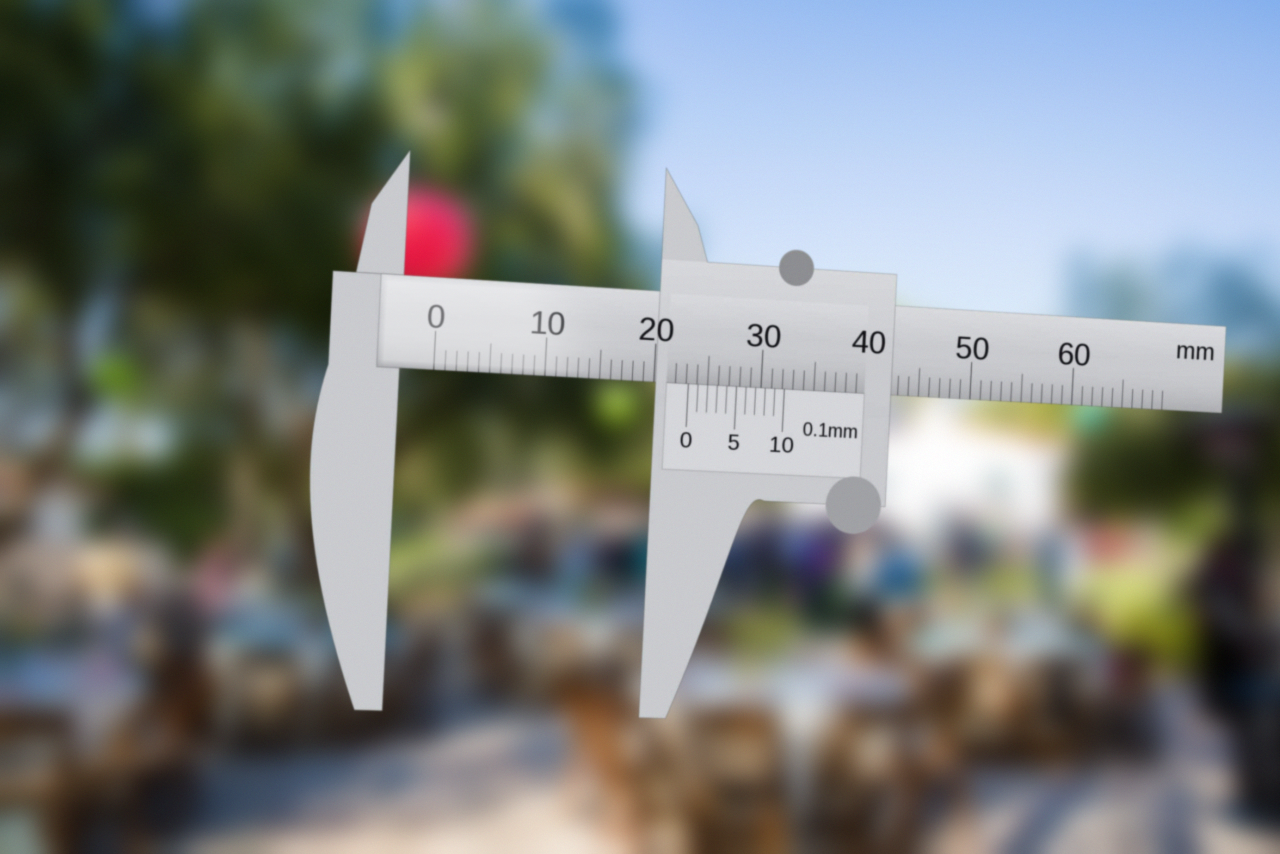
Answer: 23.2mm
